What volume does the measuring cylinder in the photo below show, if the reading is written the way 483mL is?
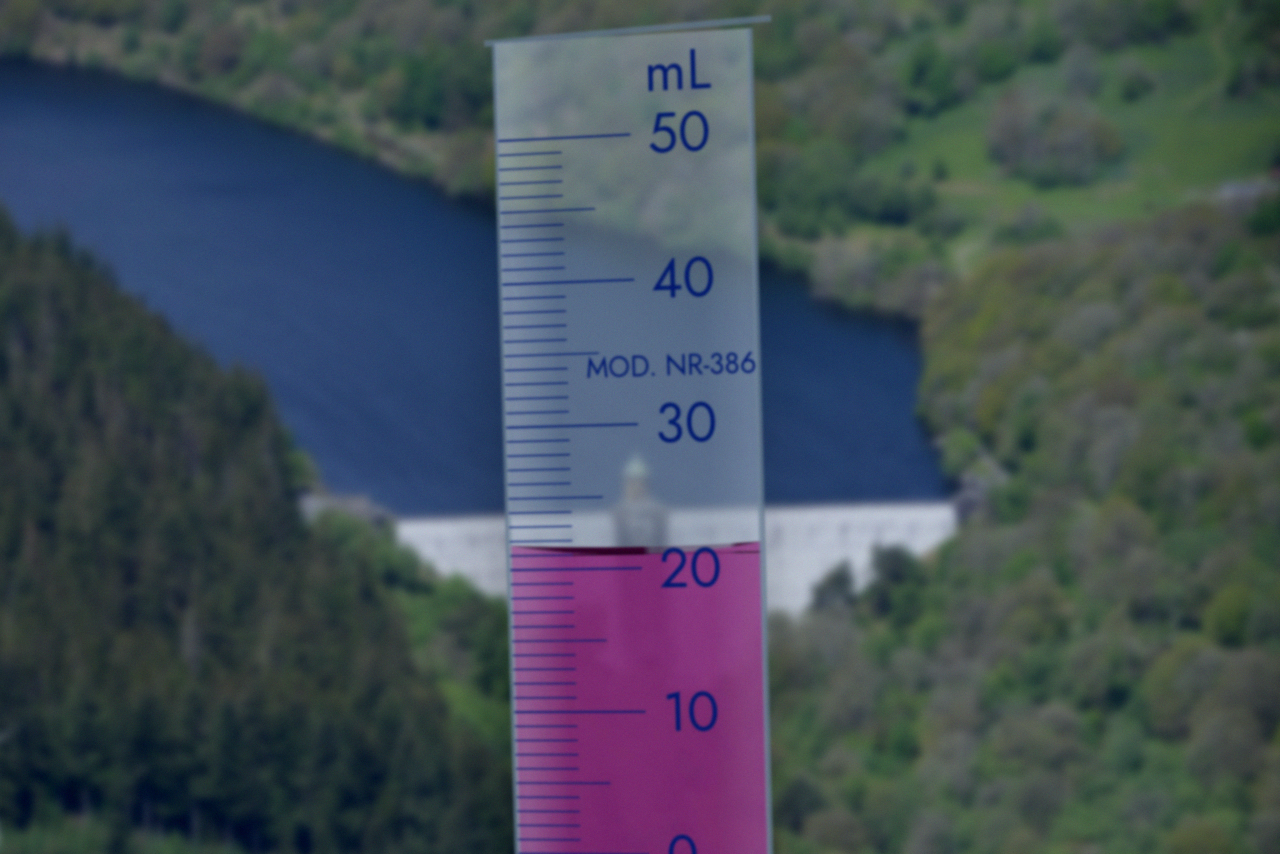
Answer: 21mL
